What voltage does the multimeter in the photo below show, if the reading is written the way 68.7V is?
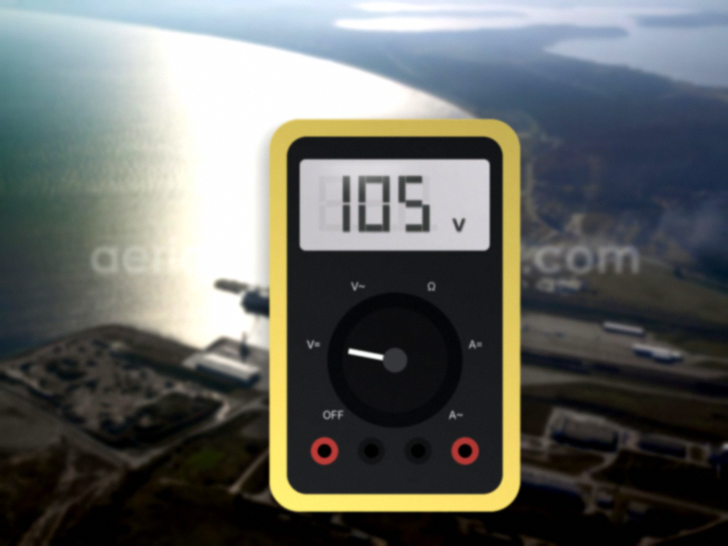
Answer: 105V
